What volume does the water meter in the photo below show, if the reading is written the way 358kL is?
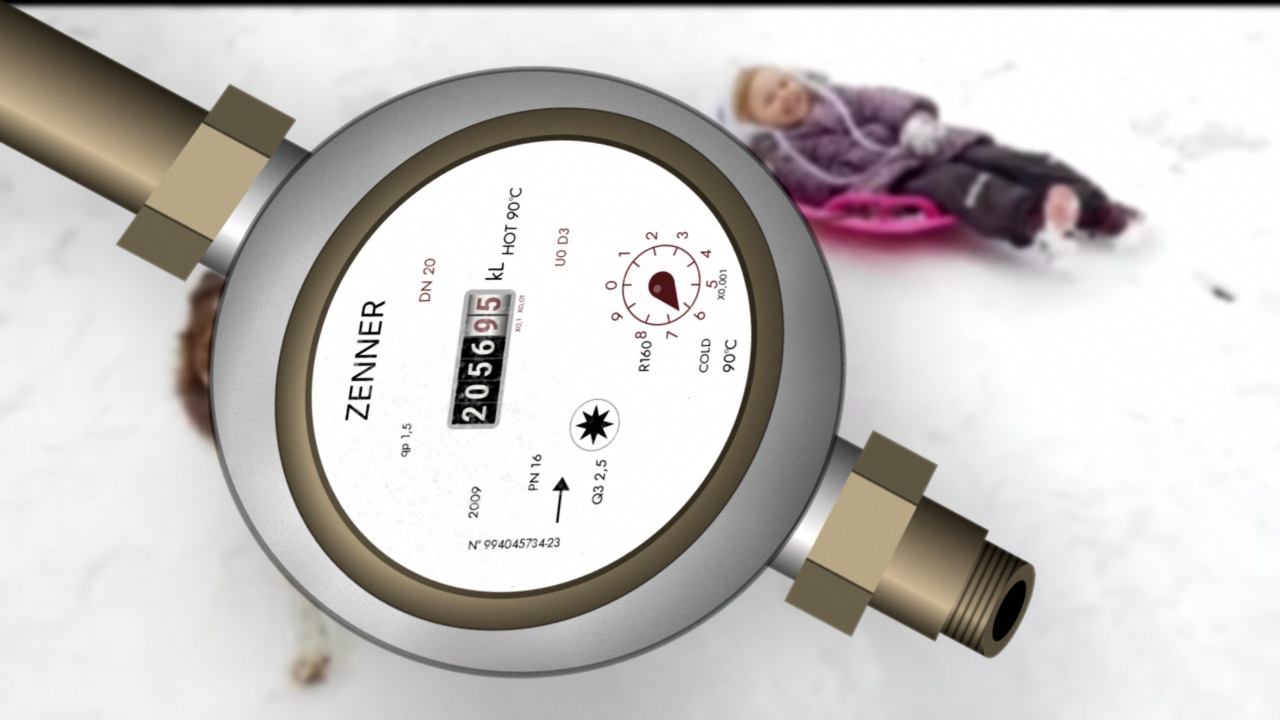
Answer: 2056.956kL
